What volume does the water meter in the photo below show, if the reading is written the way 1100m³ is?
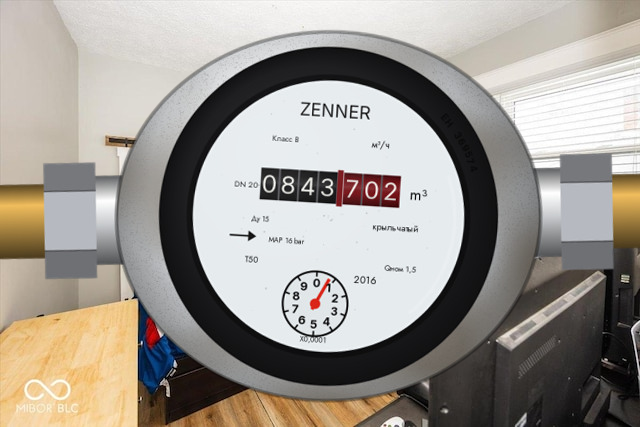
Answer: 843.7020m³
